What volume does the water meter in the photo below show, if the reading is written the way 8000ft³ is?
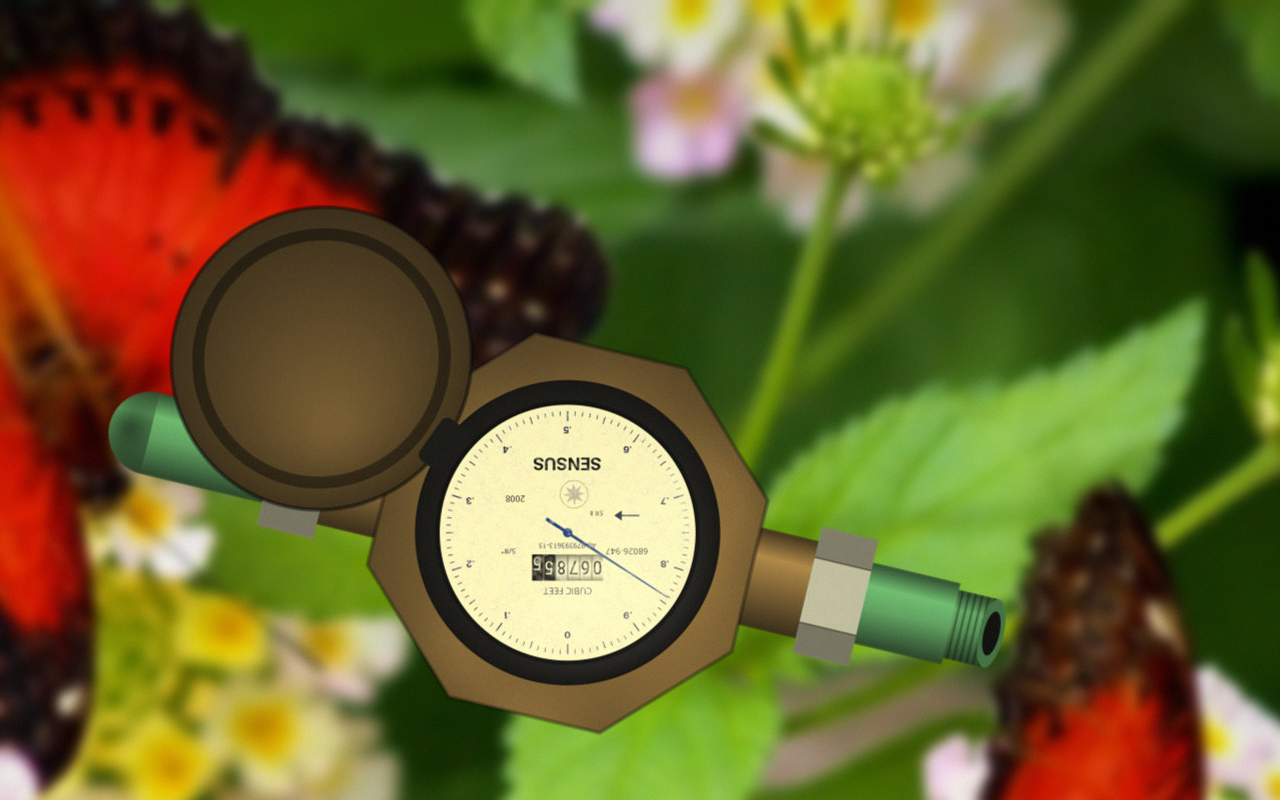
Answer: 67854.84ft³
